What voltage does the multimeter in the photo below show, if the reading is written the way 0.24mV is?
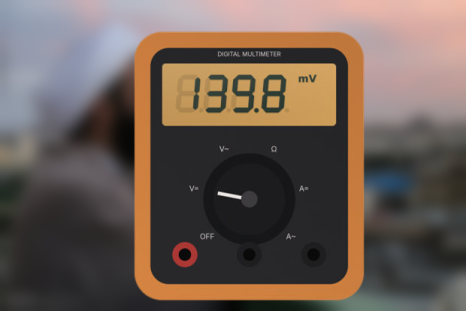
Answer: 139.8mV
